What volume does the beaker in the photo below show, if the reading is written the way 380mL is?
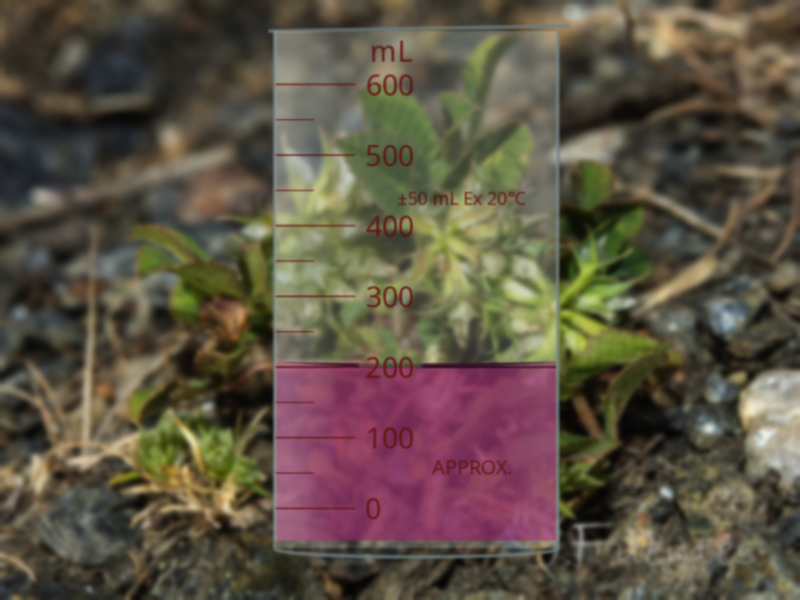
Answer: 200mL
